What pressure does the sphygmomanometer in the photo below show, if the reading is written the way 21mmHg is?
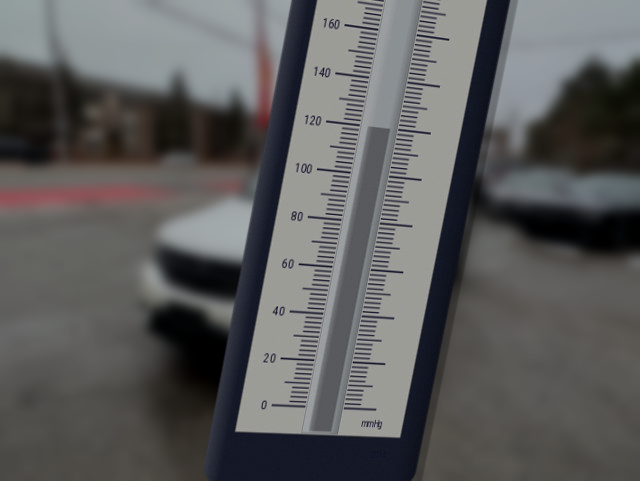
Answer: 120mmHg
